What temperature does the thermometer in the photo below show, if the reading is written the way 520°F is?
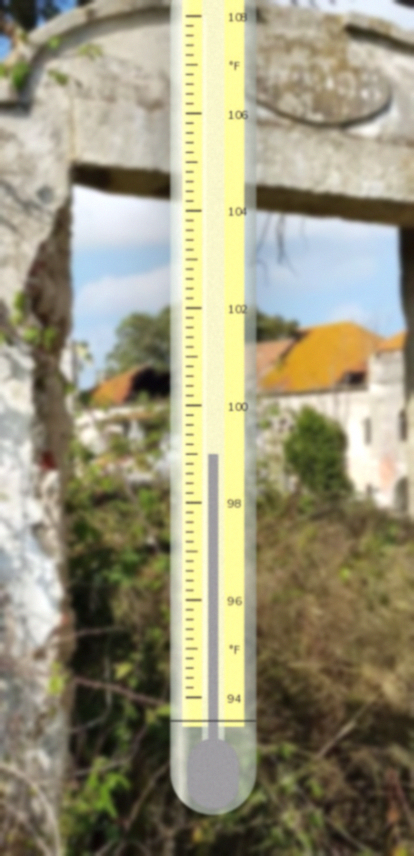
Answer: 99°F
